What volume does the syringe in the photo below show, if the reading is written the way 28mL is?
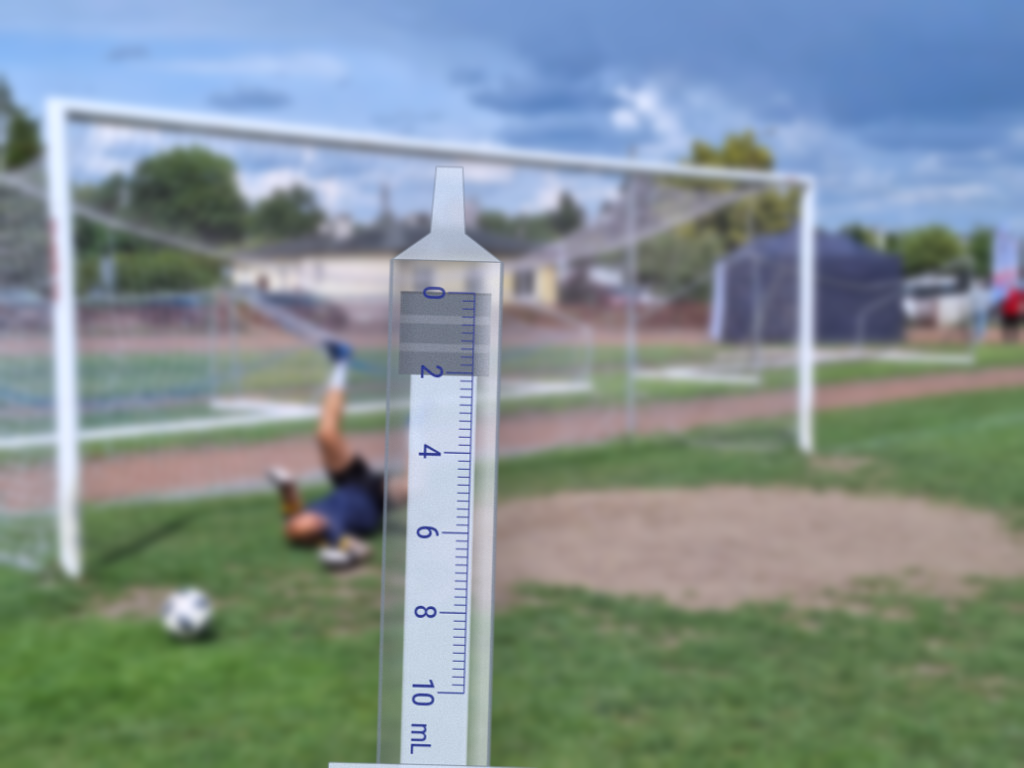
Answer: 0mL
